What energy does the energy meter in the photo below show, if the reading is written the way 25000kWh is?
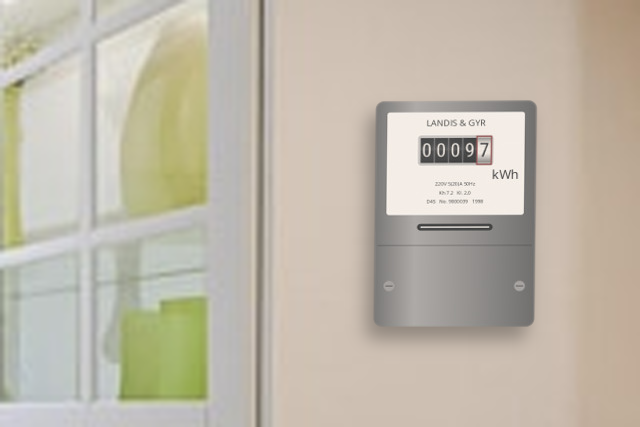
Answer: 9.7kWh
